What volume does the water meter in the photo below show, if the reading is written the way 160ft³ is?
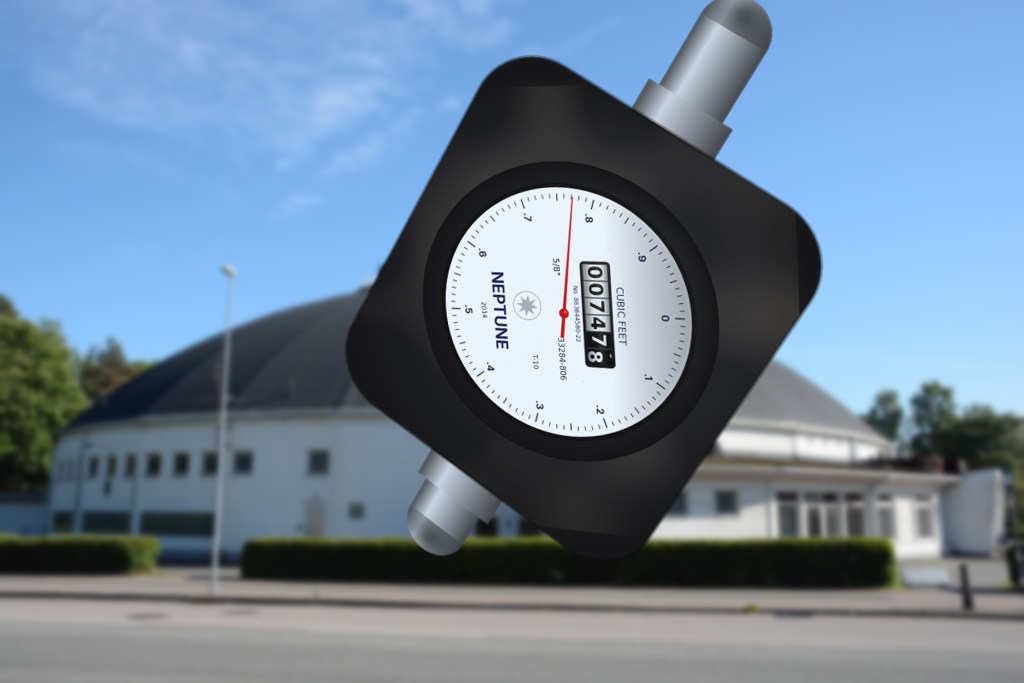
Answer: 7477.77ft³
